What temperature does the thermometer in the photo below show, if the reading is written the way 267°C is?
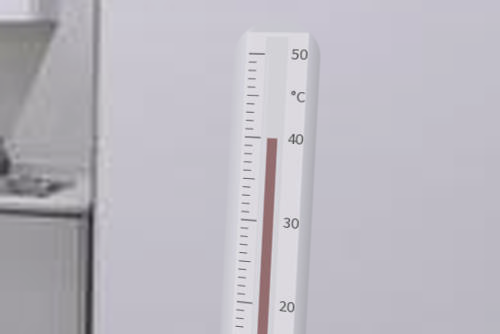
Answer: 40°C
